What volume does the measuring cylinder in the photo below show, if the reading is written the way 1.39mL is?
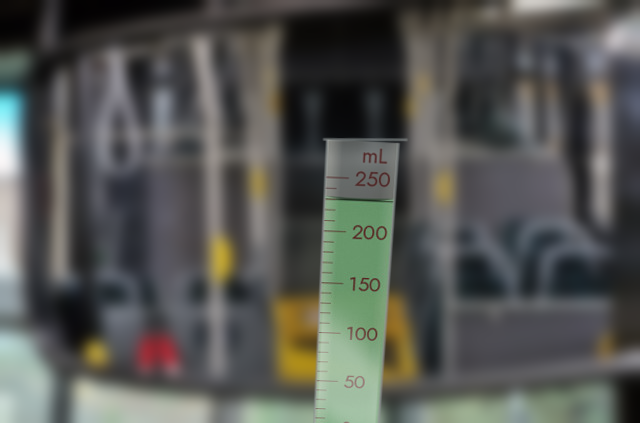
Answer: 230mL
